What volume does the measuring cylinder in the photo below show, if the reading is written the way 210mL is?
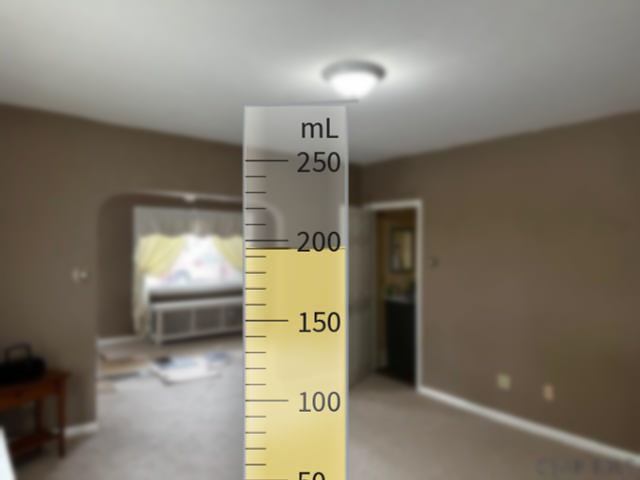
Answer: 195mL
